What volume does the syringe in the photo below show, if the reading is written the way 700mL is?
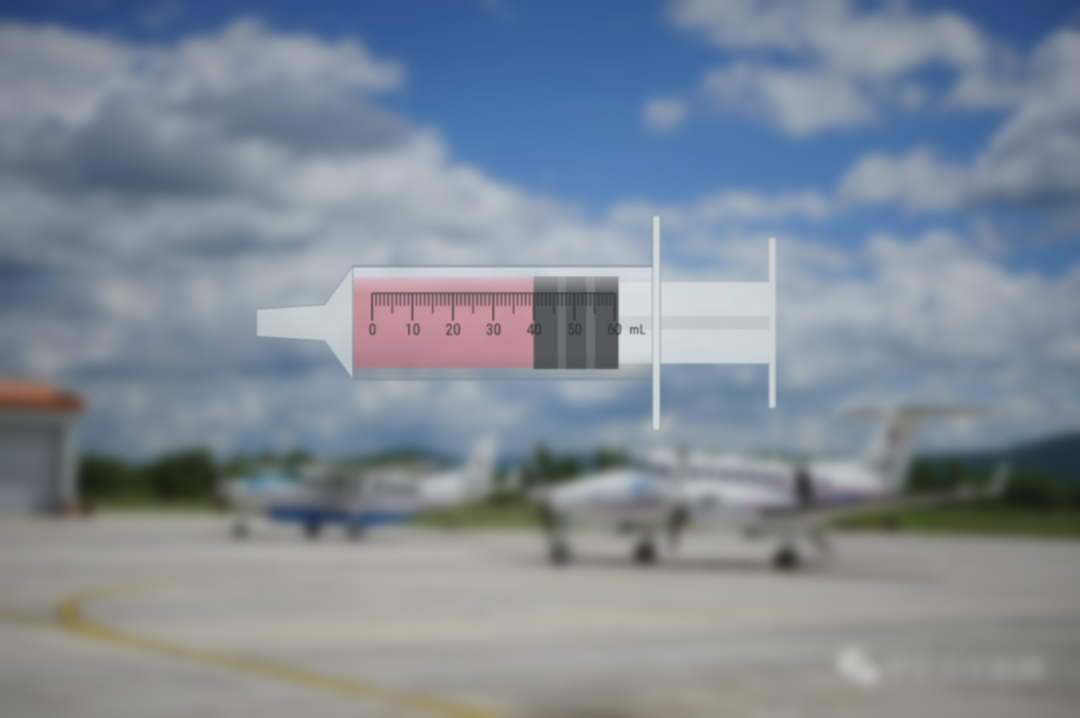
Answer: 40mL
